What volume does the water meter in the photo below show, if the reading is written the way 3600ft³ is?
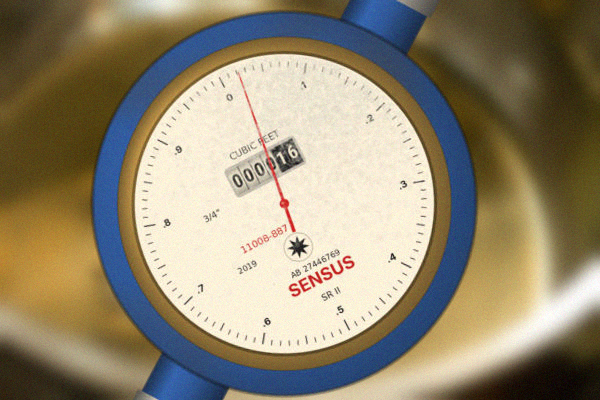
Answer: 16.02ft³
